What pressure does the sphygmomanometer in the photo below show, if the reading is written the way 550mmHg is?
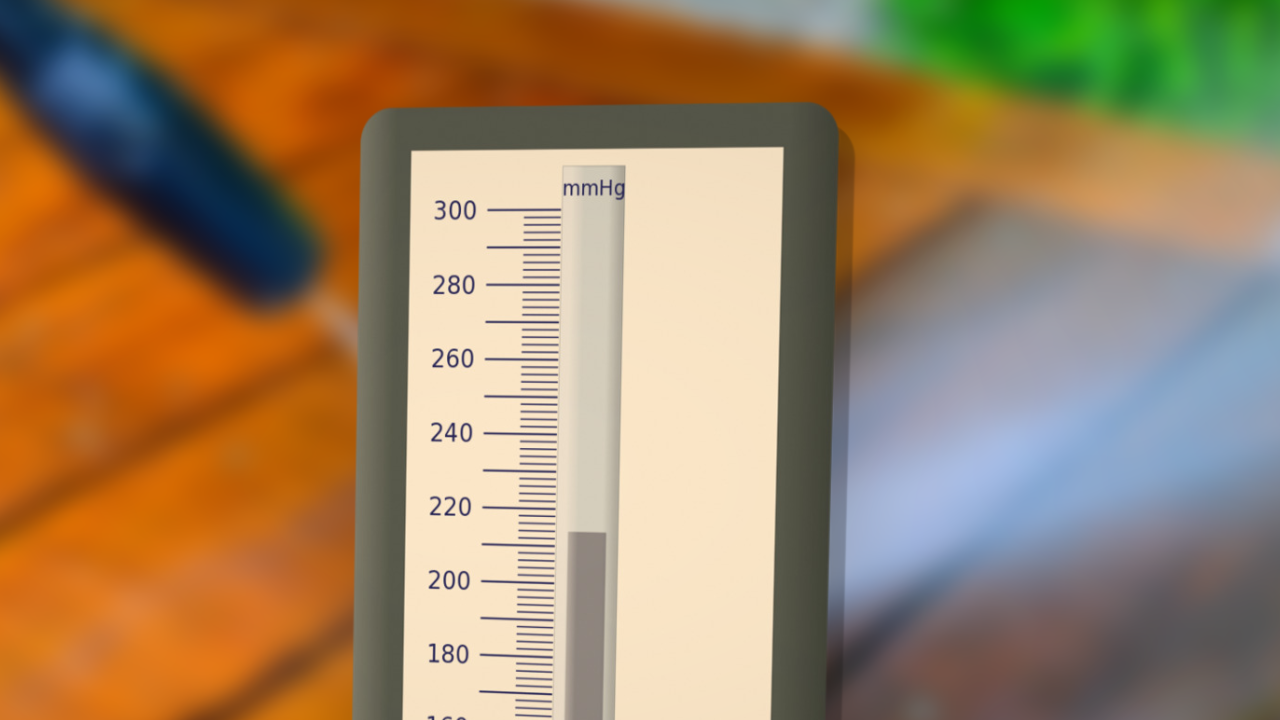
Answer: 214mmHg
